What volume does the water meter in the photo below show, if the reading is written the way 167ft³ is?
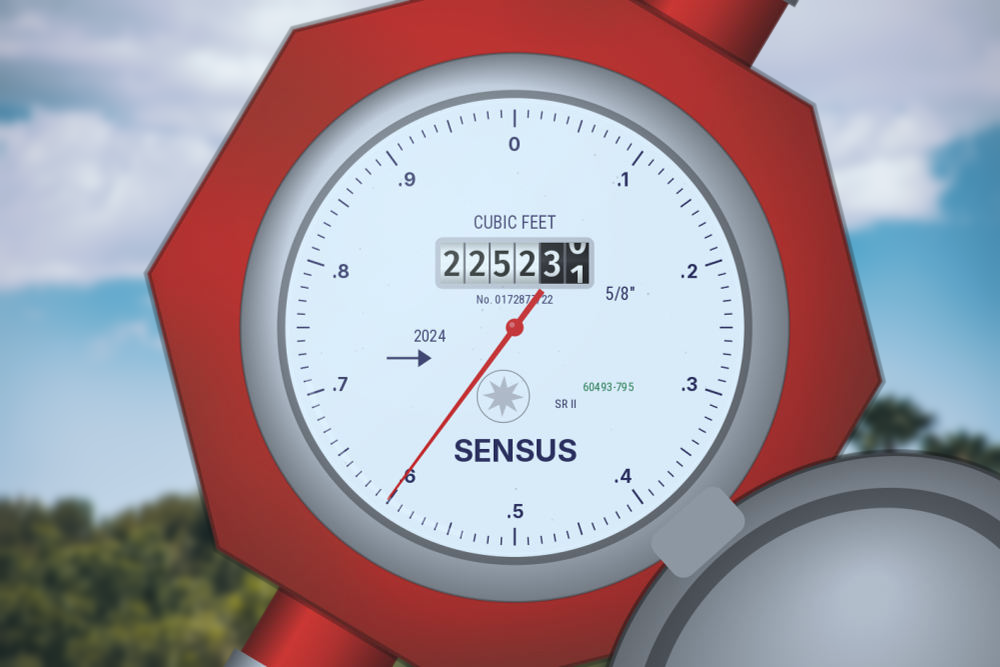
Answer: 225230.60ft³
